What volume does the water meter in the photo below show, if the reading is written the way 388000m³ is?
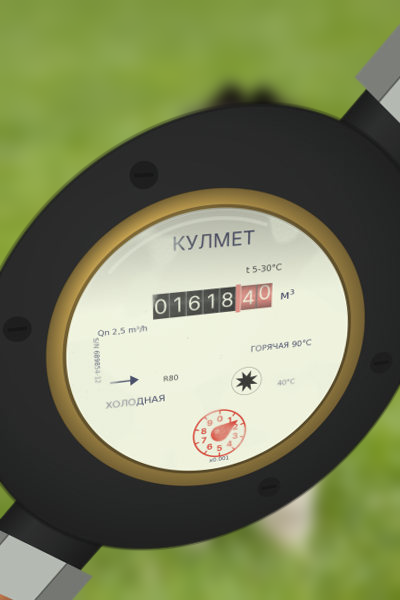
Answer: 1618.401m³
